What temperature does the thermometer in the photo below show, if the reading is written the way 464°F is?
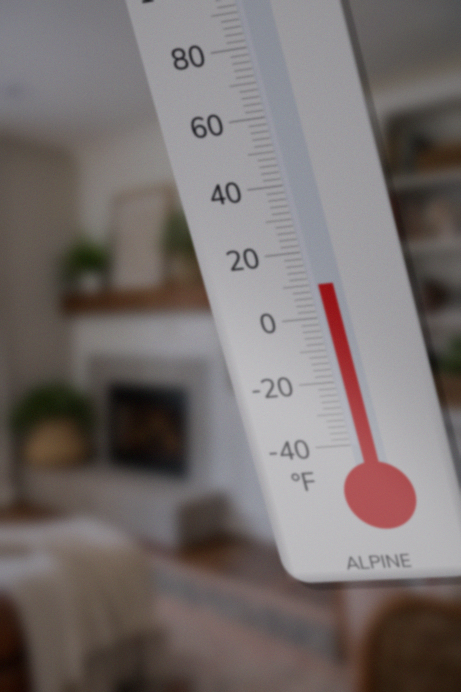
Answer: 10°F
